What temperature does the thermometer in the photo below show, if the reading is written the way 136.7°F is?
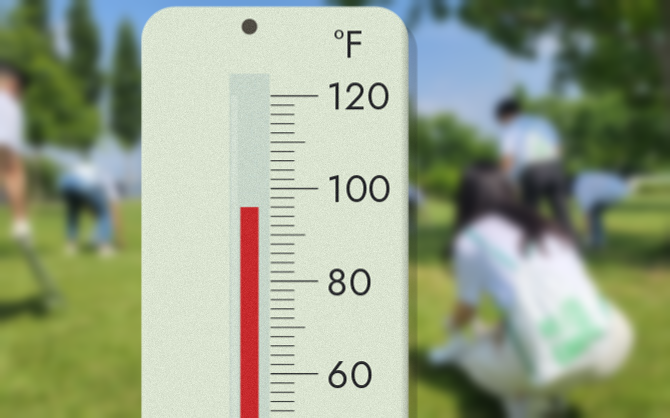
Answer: 96°F
